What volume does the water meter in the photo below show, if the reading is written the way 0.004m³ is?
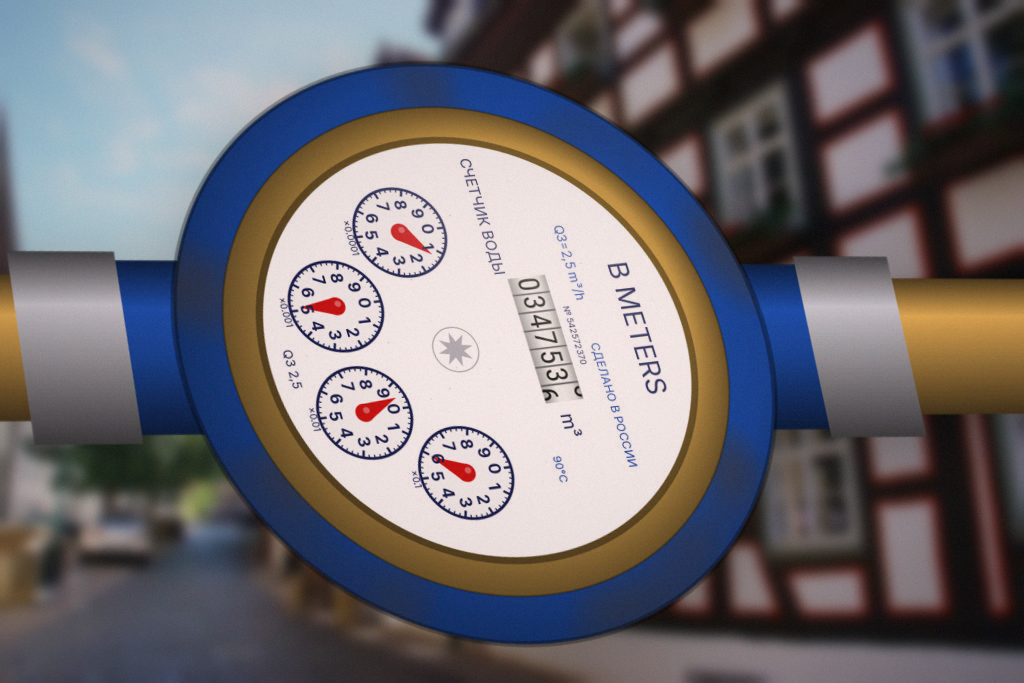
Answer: 347535.5951m³
